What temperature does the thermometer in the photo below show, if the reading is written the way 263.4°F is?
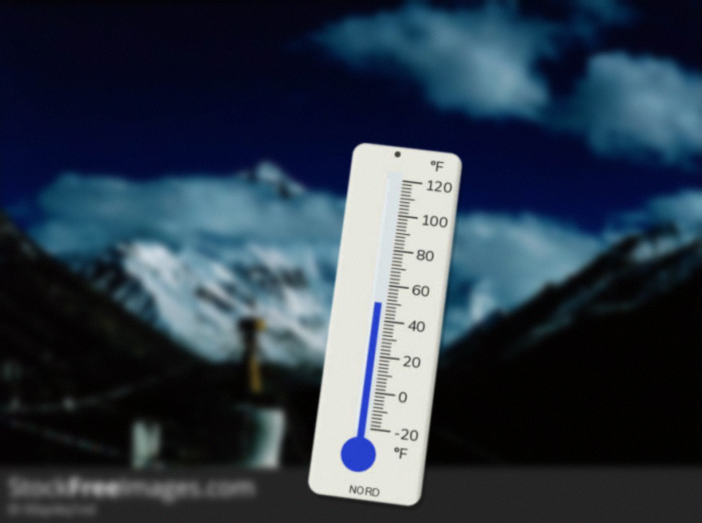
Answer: 50°F
